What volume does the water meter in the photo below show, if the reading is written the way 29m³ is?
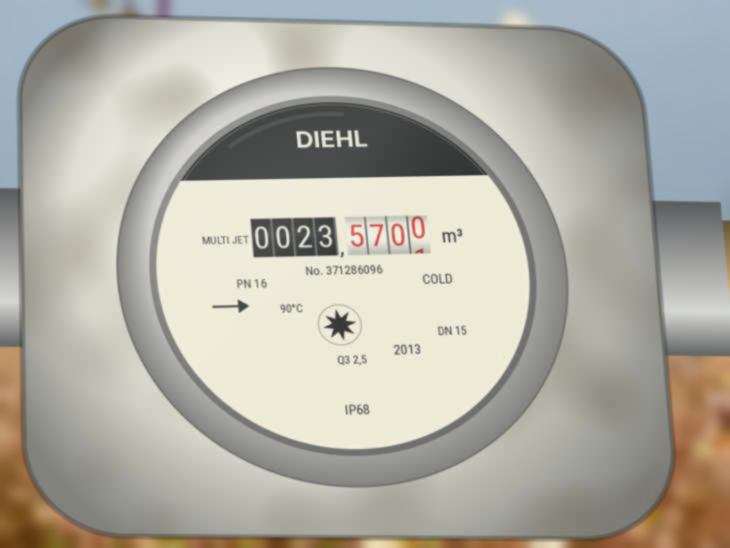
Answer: 23.5700m³
